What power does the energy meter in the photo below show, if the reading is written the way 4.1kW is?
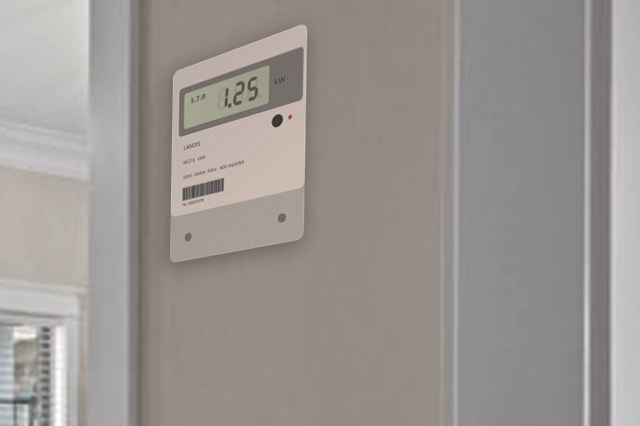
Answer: 1.25kW
